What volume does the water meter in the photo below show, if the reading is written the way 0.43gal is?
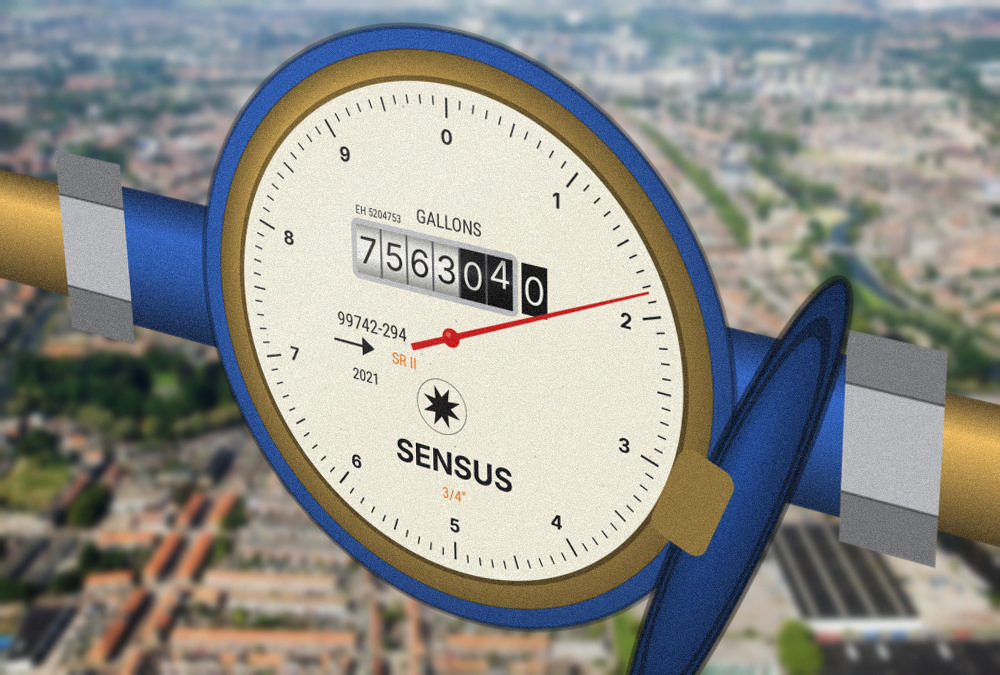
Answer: 7563041.8gal
